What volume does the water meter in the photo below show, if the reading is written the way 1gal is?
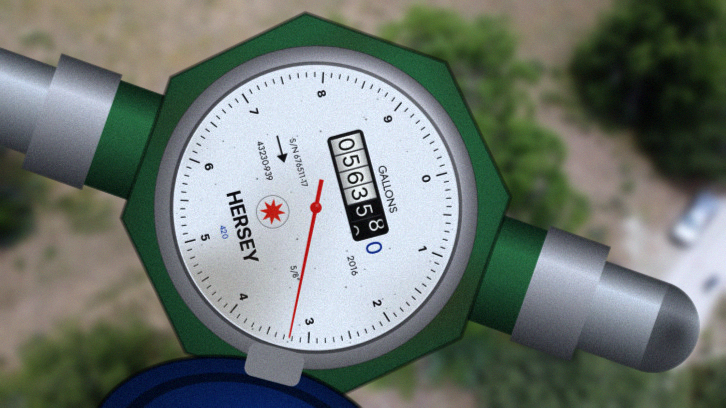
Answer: 563583.2gal
